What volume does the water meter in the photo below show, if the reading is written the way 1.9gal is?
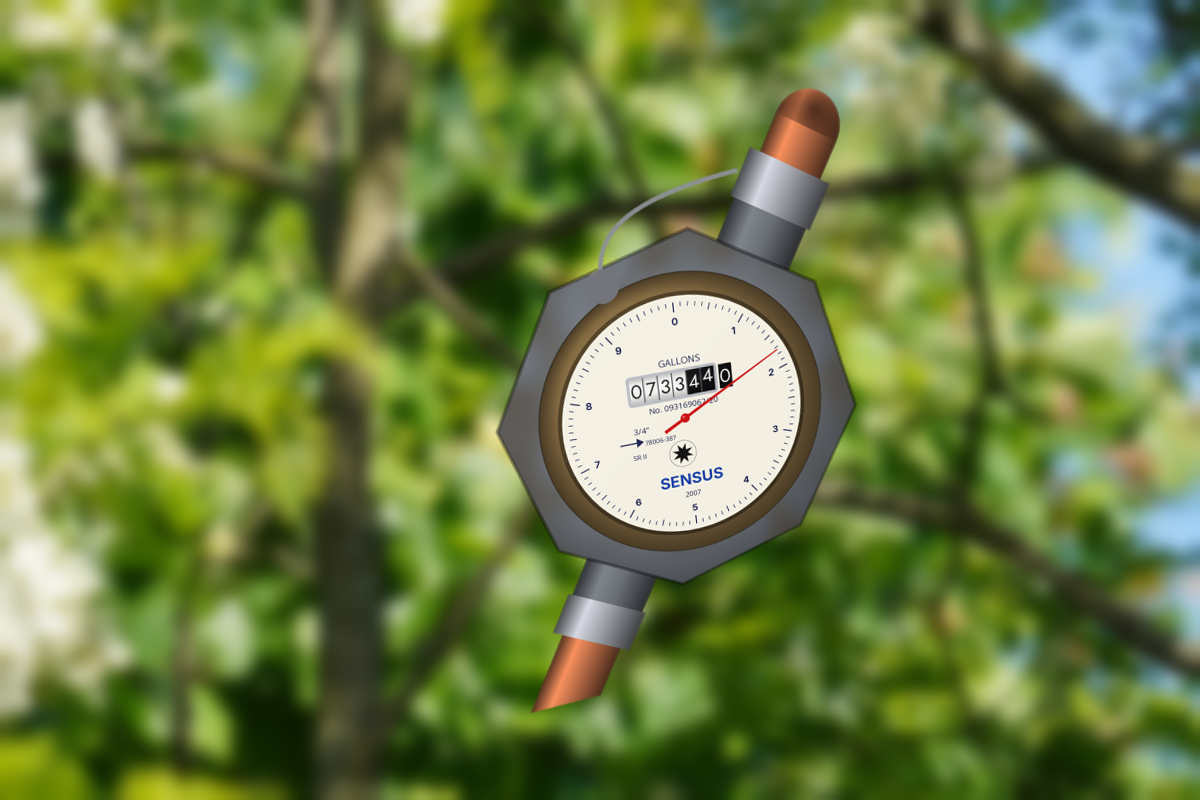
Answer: 733441.7gal
